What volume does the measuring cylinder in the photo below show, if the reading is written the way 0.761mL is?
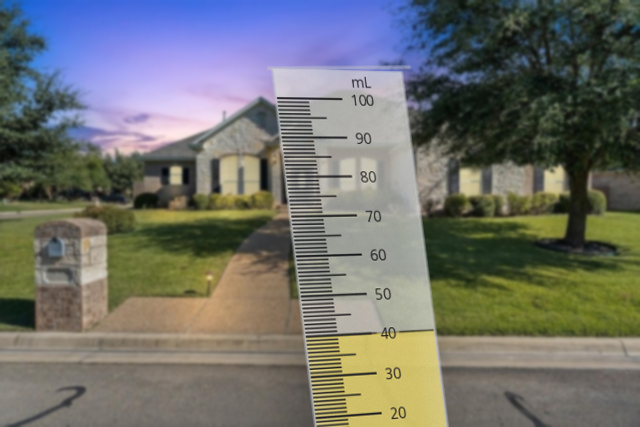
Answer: 40mL
